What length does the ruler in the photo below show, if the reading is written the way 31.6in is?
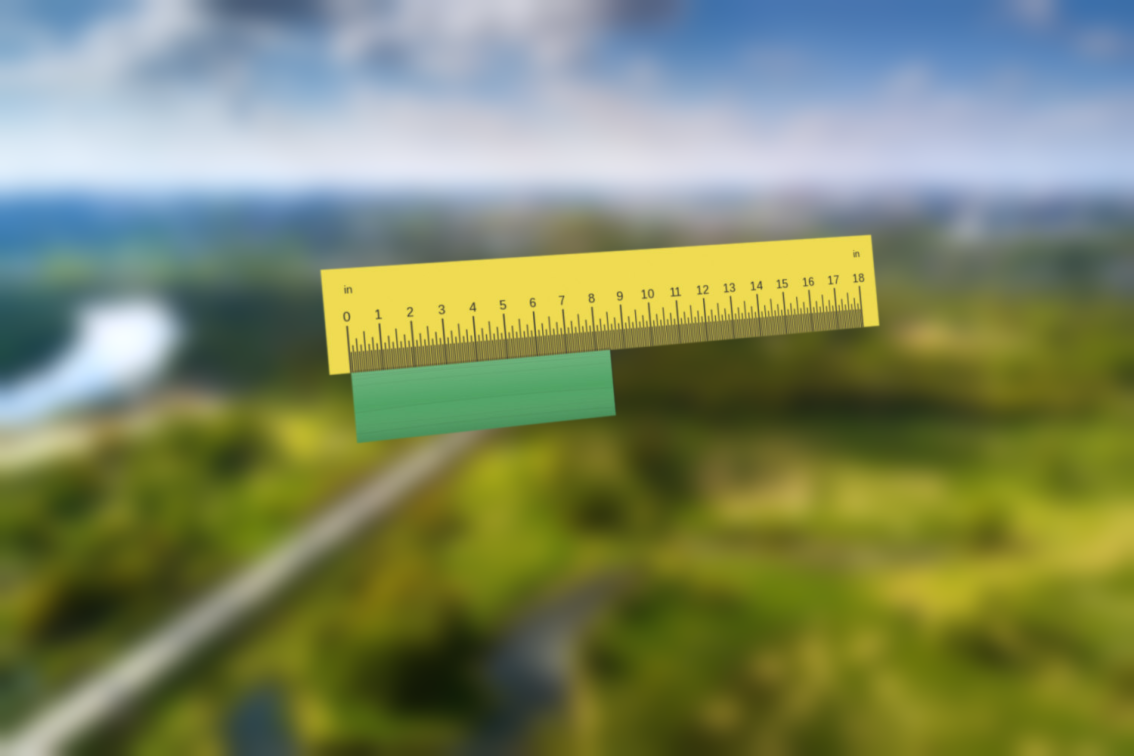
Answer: 8.5in
